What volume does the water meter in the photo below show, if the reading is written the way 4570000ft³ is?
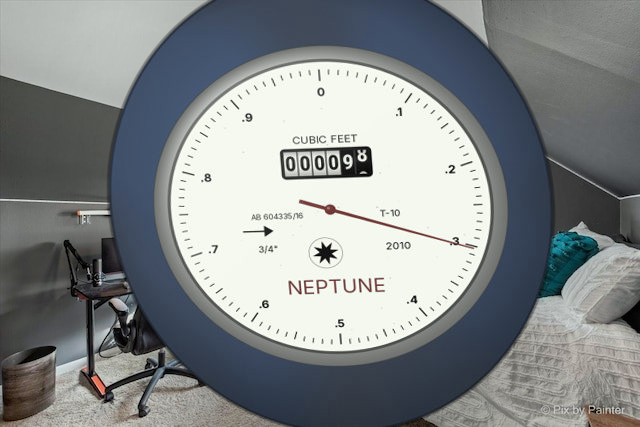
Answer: 98.30ft³
